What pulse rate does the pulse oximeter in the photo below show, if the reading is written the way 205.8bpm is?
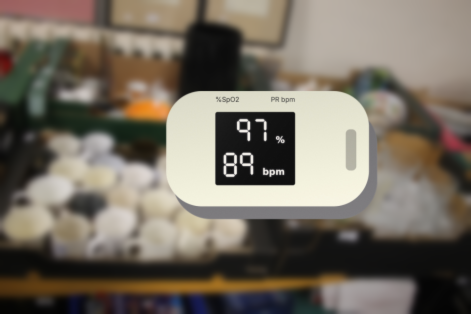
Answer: 89bpm
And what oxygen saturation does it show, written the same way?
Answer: 97%
